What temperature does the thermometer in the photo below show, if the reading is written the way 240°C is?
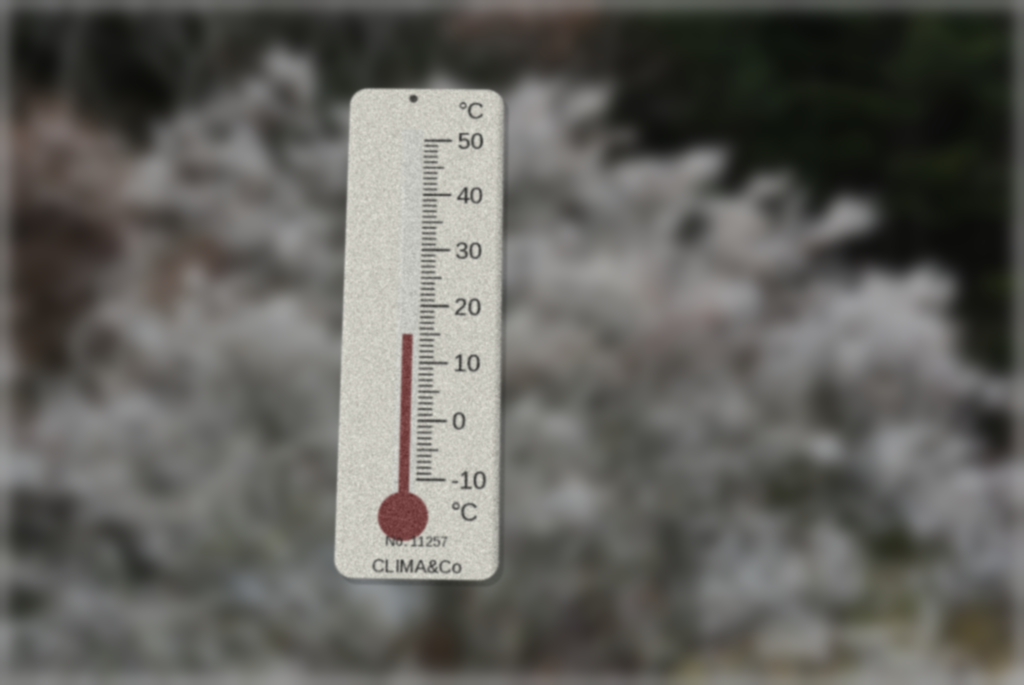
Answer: 15°C
